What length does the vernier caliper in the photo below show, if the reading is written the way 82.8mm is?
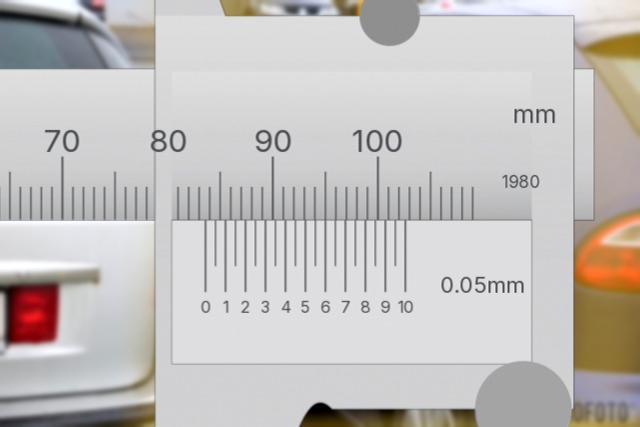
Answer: 83.6mm
